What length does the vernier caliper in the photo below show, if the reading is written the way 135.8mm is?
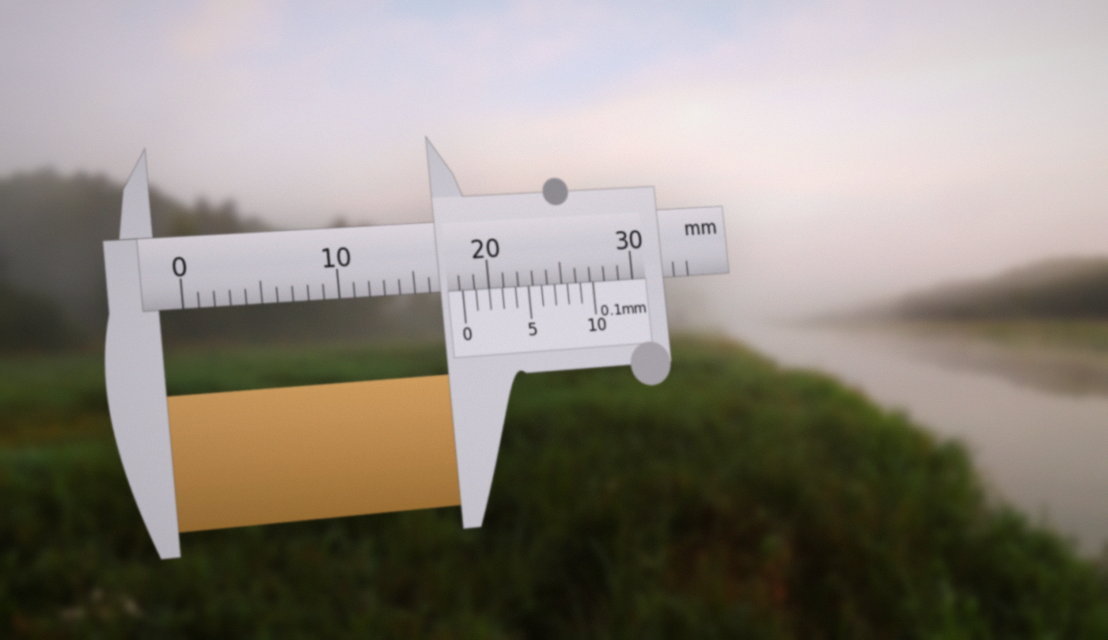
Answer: 18.2mm
